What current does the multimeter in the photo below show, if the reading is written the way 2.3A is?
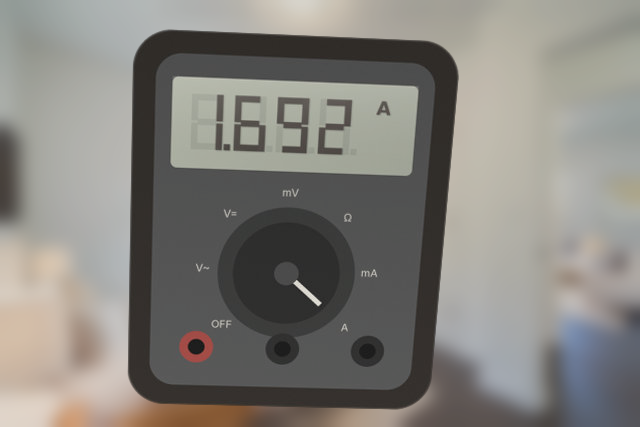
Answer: 1.692A
